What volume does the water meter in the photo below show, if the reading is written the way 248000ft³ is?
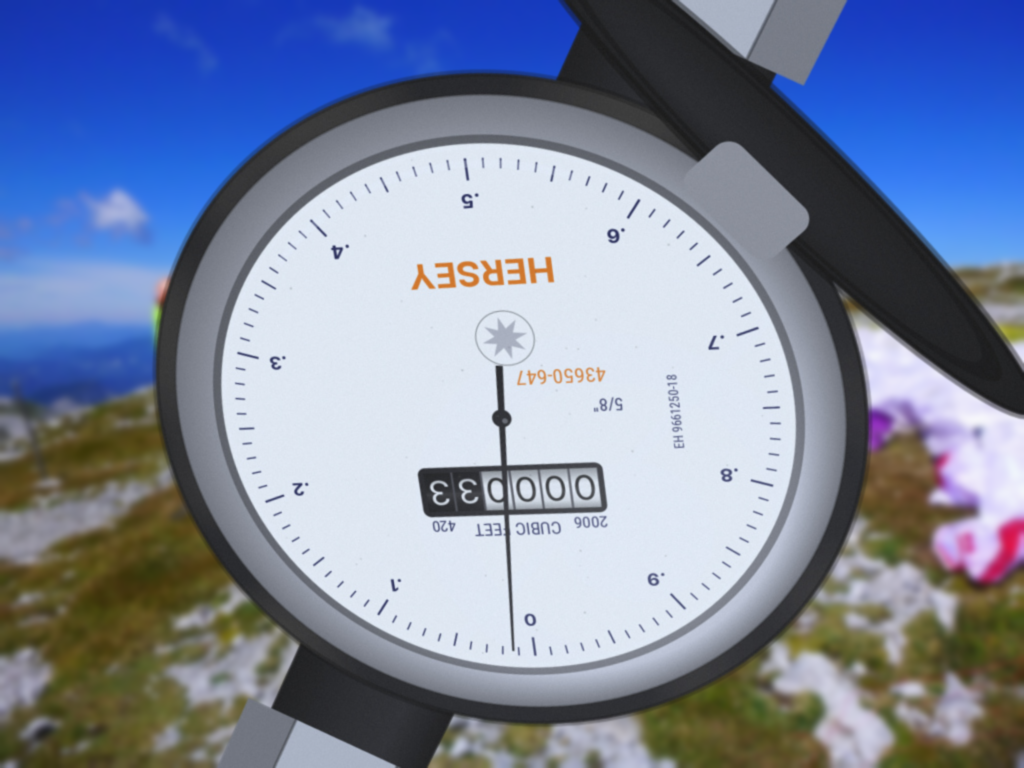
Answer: 33.01ft³
